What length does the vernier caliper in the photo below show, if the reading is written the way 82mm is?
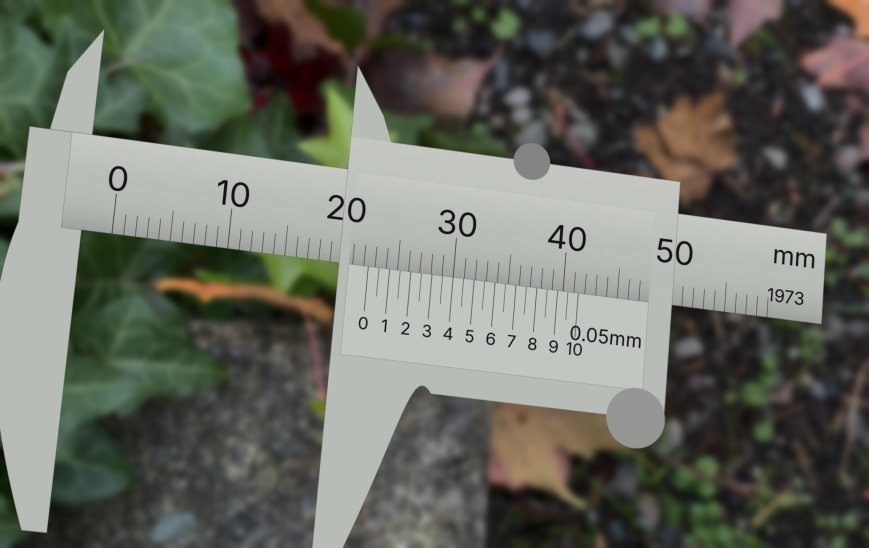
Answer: 22.4mm
